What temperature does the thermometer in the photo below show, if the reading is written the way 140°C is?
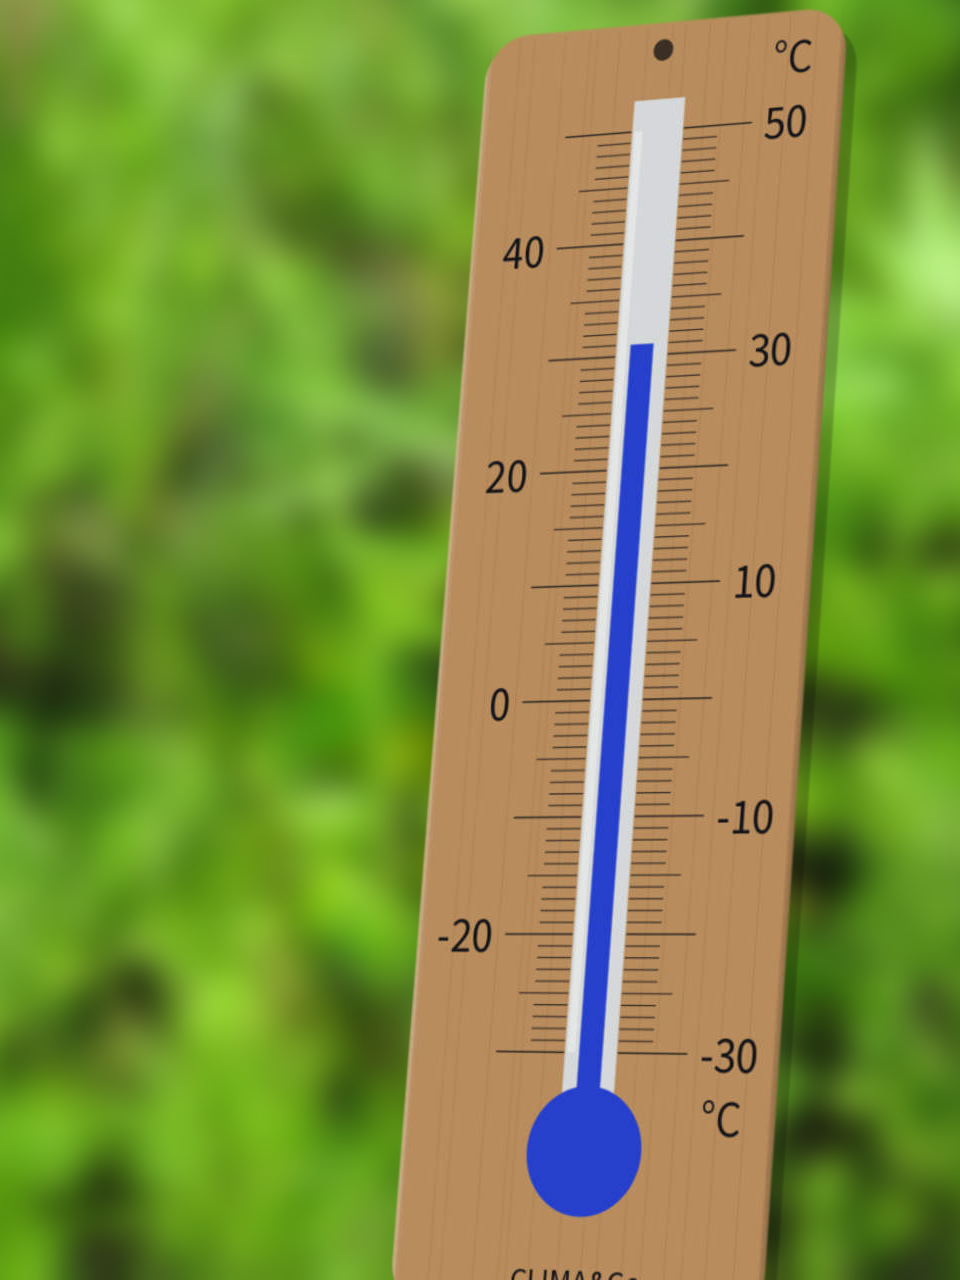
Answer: 31°C
